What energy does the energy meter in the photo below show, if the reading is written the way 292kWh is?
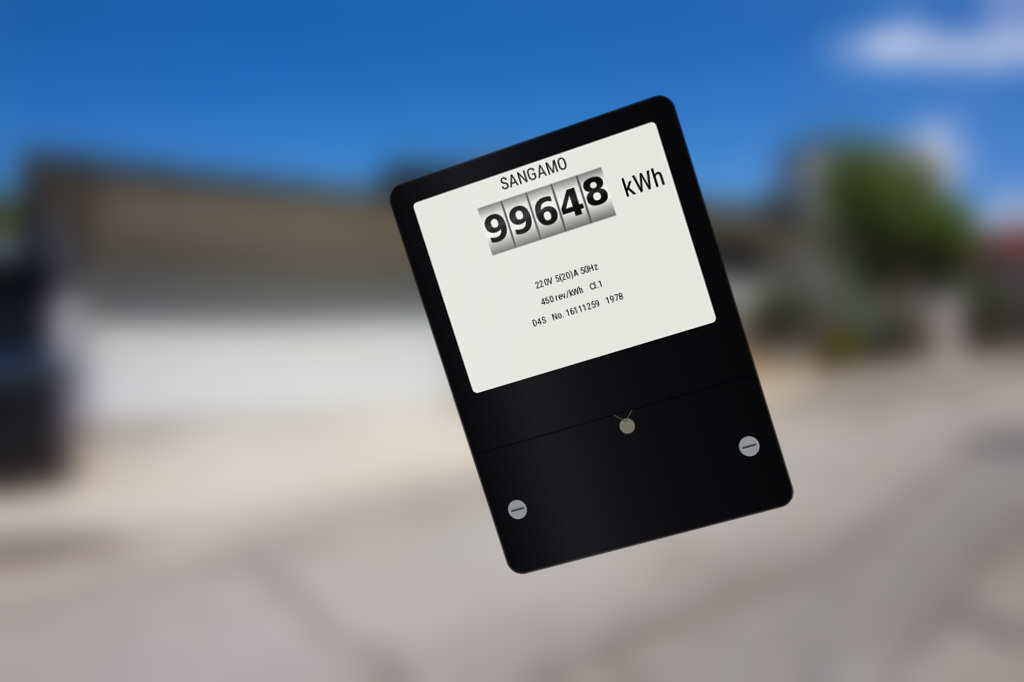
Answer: 99648kWh
